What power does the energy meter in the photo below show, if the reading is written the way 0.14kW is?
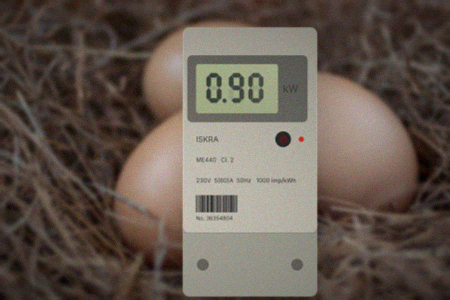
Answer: 0.90kW
